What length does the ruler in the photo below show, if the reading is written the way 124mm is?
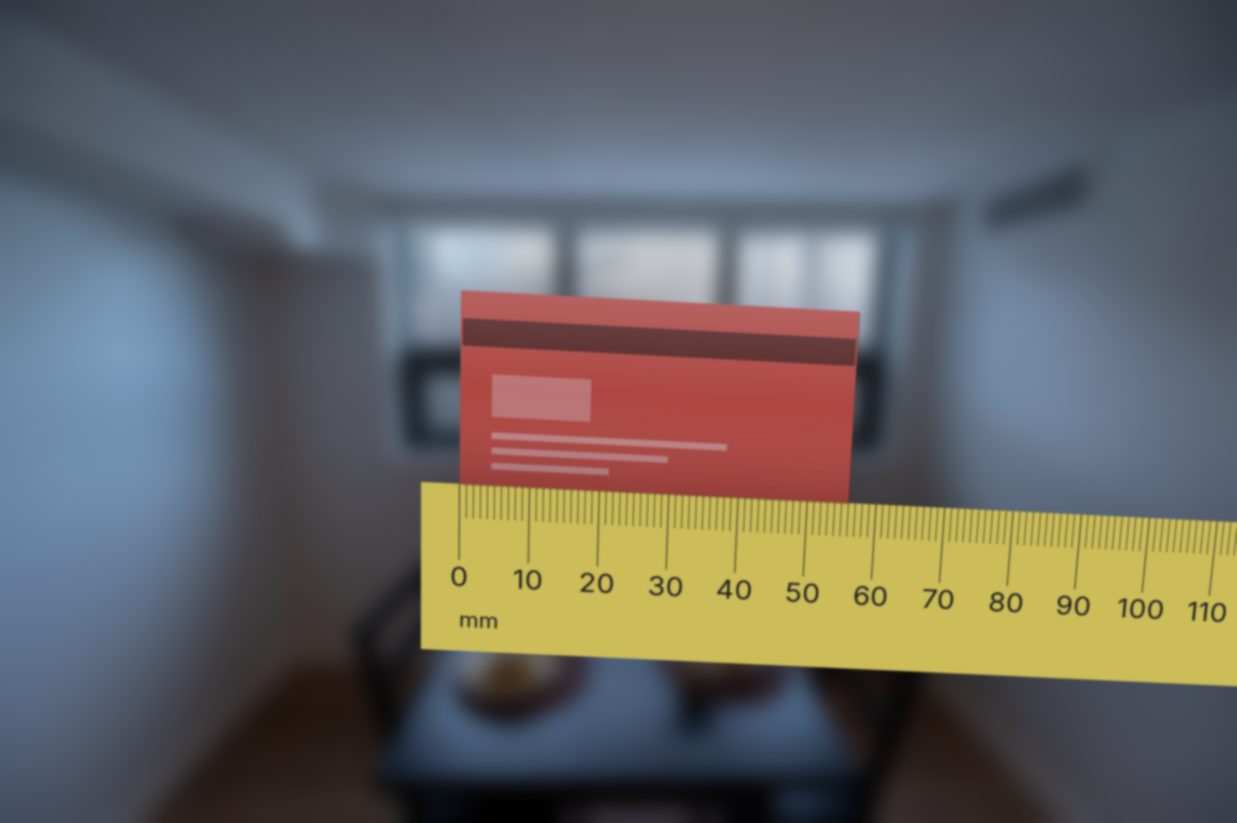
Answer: 56mm
